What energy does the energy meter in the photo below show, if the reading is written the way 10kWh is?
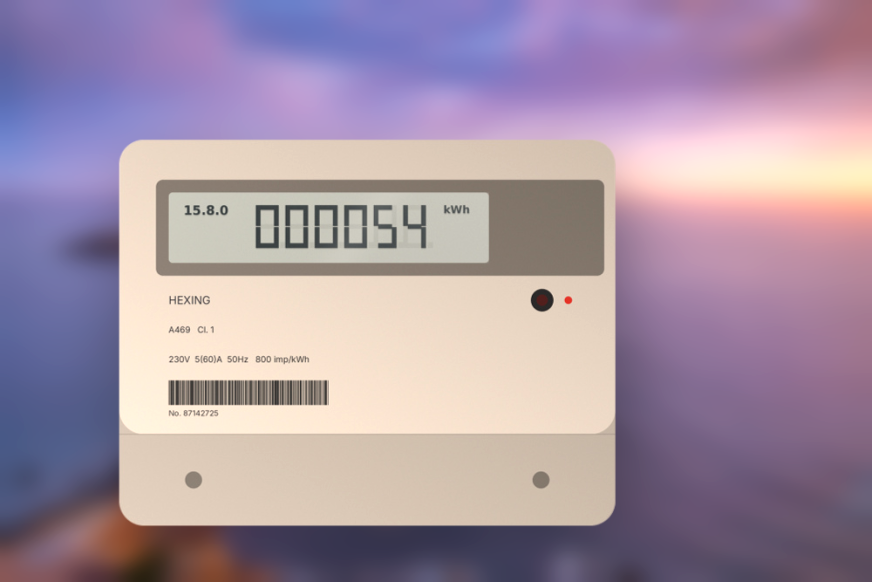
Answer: 54kWh
